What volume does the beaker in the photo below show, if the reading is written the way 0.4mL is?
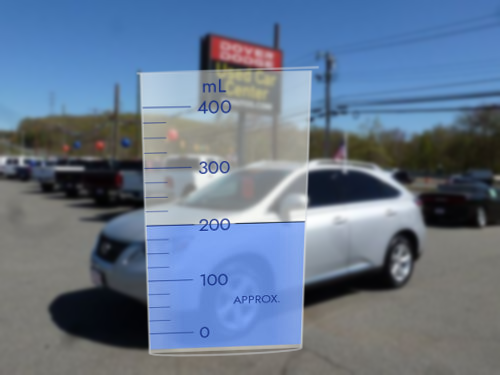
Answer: 200mL
